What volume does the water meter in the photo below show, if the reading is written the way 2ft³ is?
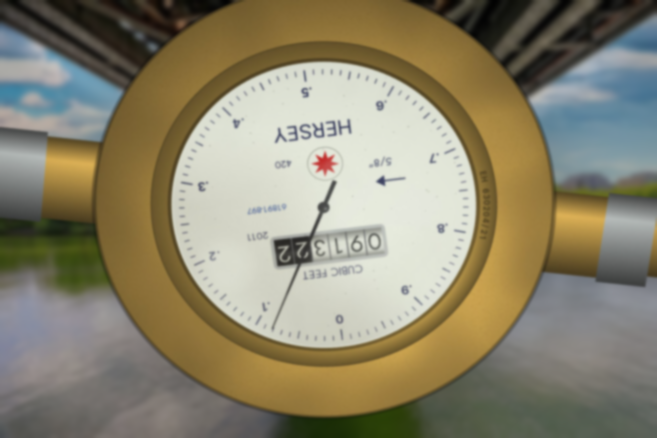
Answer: 91322.08ft³
